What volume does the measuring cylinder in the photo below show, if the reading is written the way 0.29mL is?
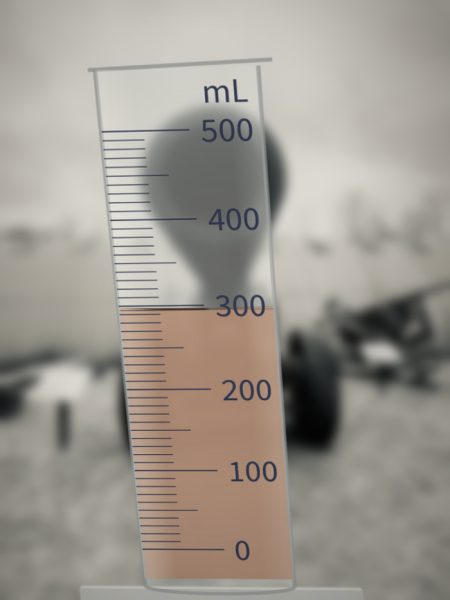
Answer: 295mL
